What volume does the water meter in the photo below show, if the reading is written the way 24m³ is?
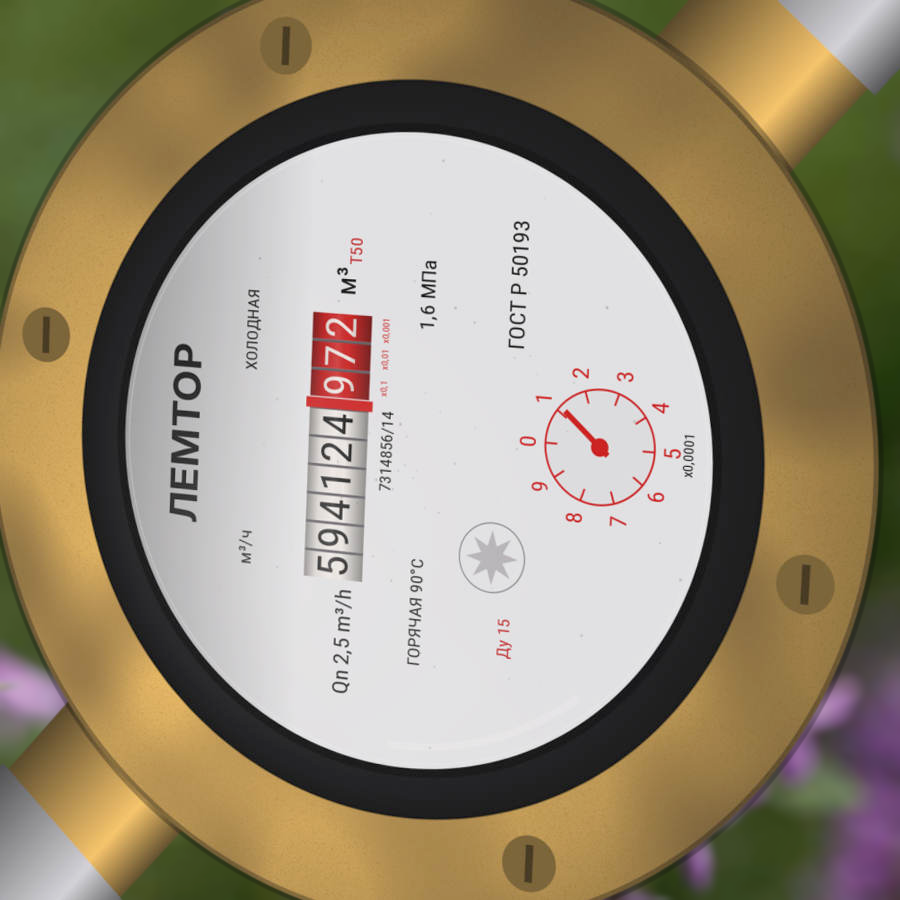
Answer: 594124.9721m³
